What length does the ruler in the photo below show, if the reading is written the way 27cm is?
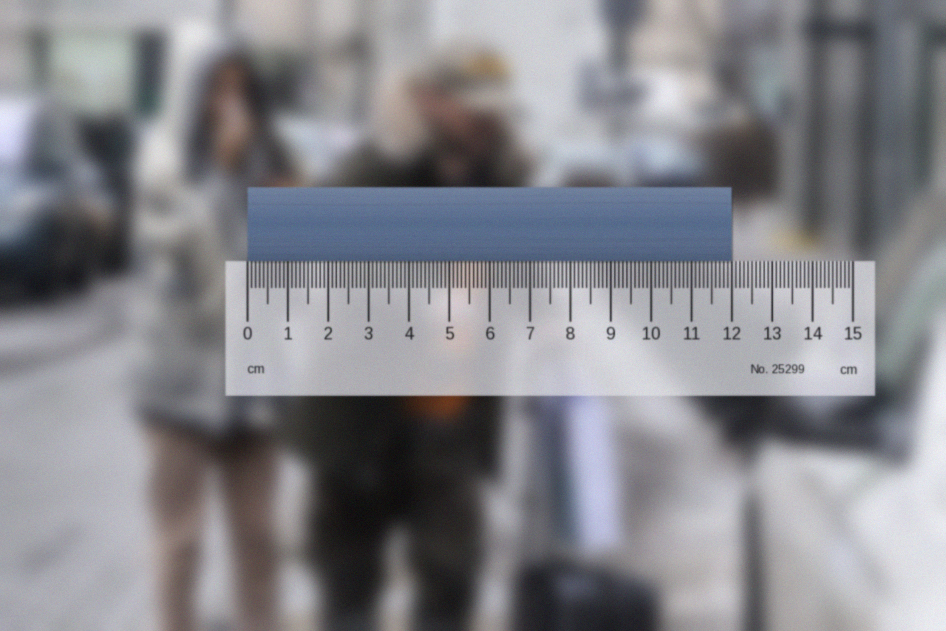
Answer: 12cm
